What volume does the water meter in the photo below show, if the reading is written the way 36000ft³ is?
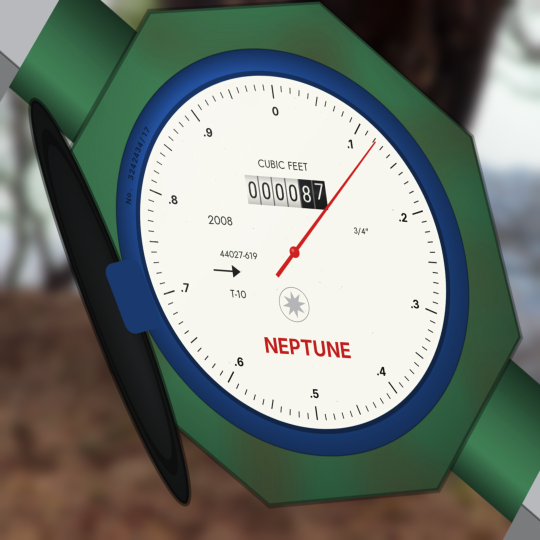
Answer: 87.12ft³
